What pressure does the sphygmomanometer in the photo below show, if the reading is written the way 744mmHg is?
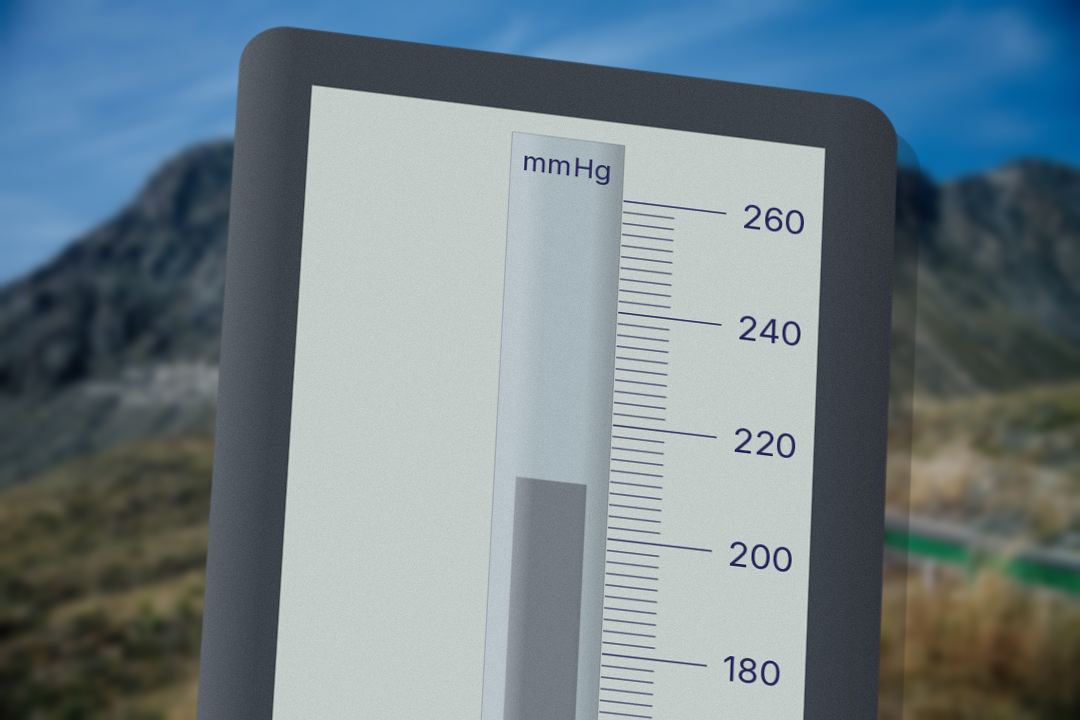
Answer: 209mmHg
